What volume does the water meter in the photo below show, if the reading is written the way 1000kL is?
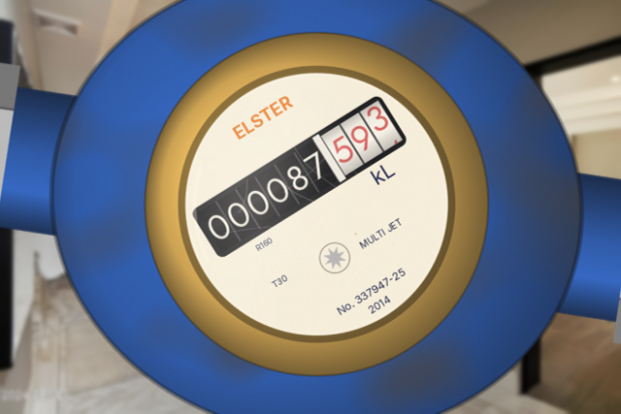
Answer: 87.593kL
